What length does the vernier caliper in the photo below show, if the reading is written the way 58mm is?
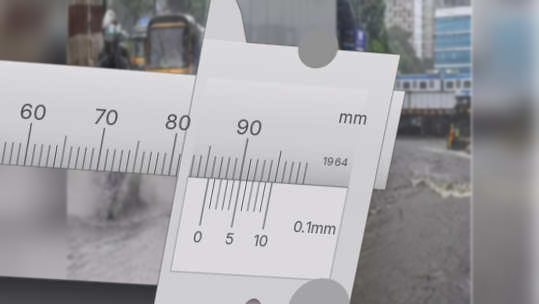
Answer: 85.6mm
